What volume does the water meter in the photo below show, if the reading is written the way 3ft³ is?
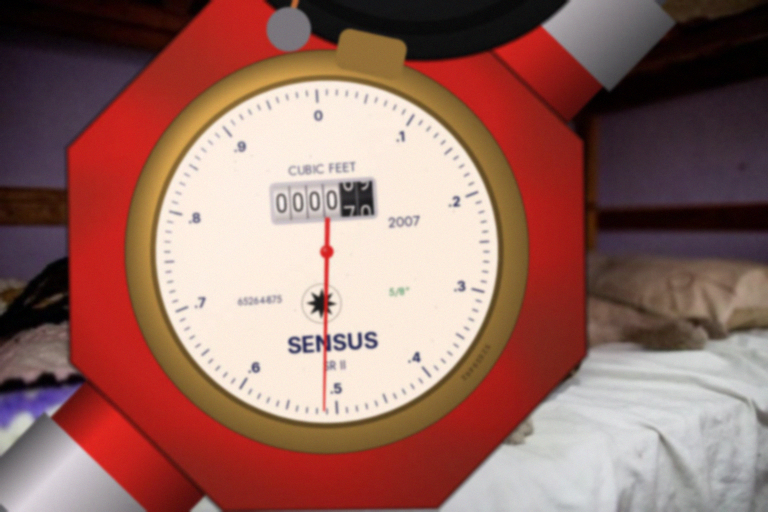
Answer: 69.51ft³
